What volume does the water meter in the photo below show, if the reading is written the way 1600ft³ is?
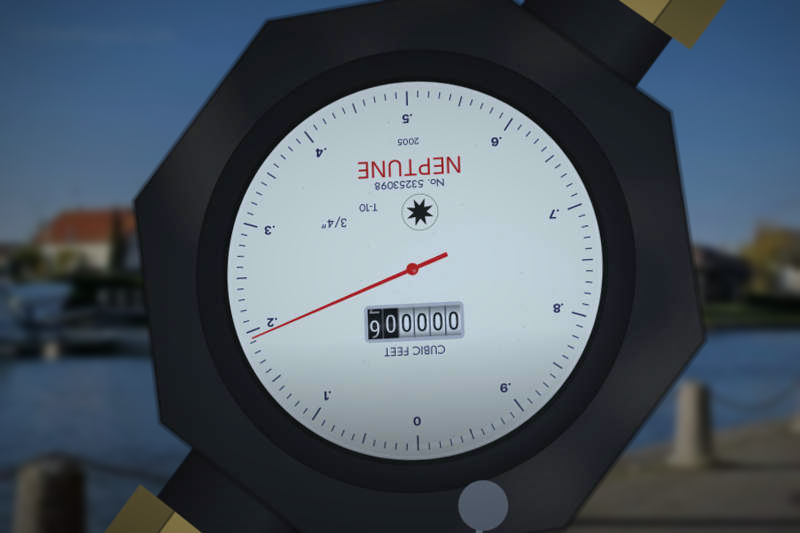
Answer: 6.19ft³
